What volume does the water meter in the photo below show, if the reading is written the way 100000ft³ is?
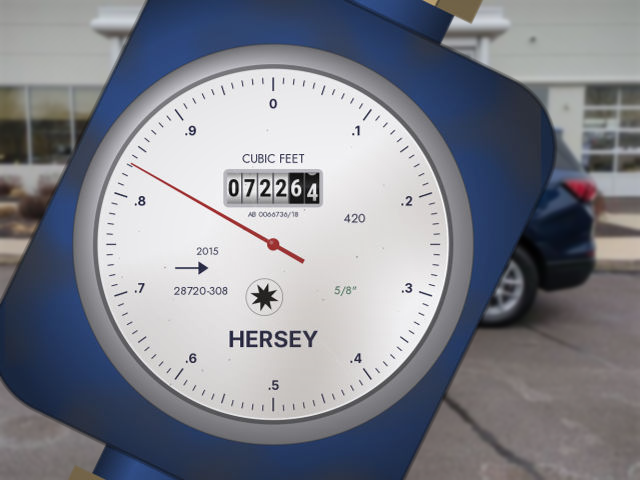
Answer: 72263.83ft³
